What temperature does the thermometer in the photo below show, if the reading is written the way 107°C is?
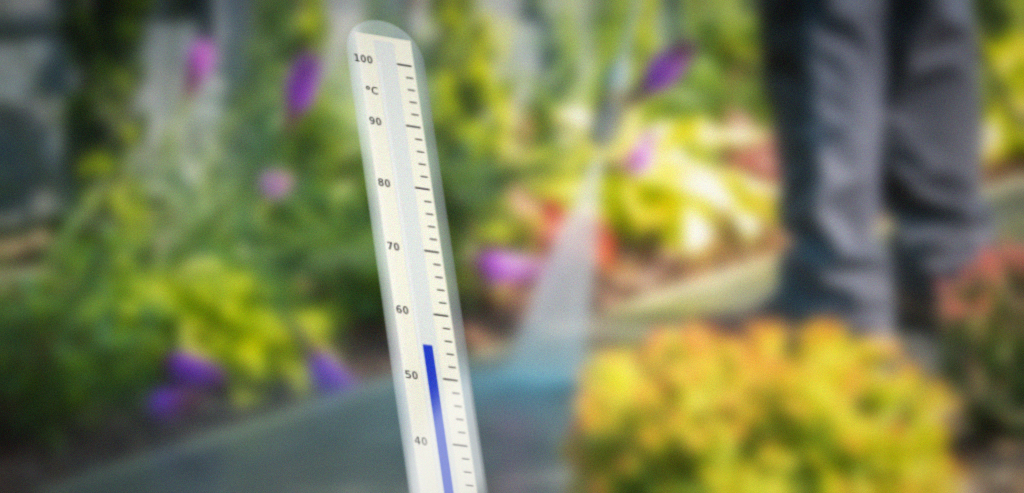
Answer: 55°C
